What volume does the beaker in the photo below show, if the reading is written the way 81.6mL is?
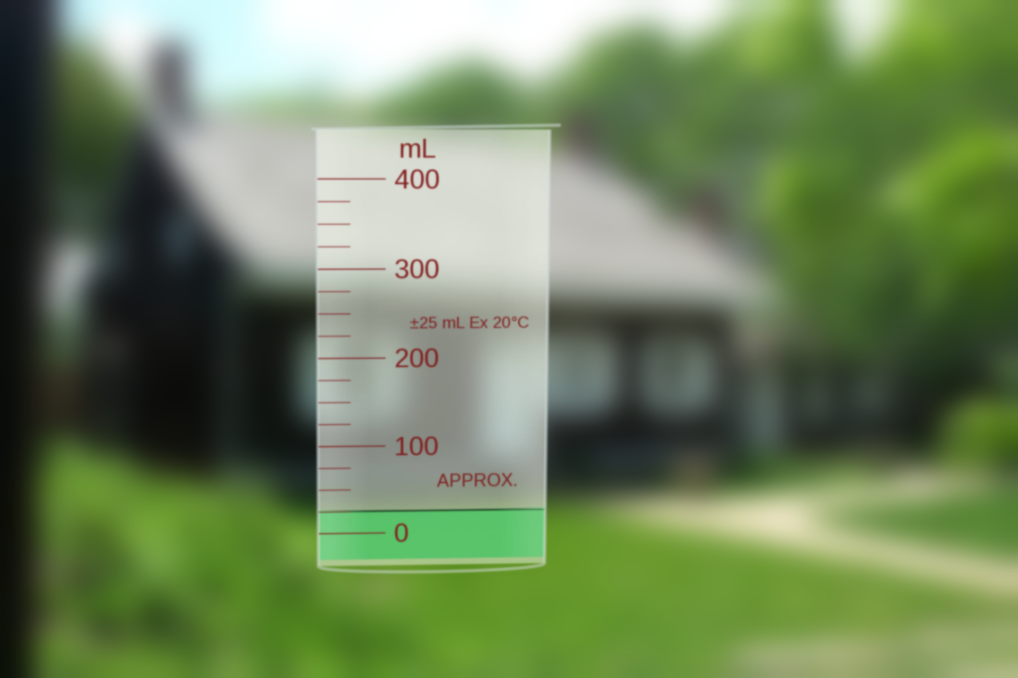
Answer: 25mL
